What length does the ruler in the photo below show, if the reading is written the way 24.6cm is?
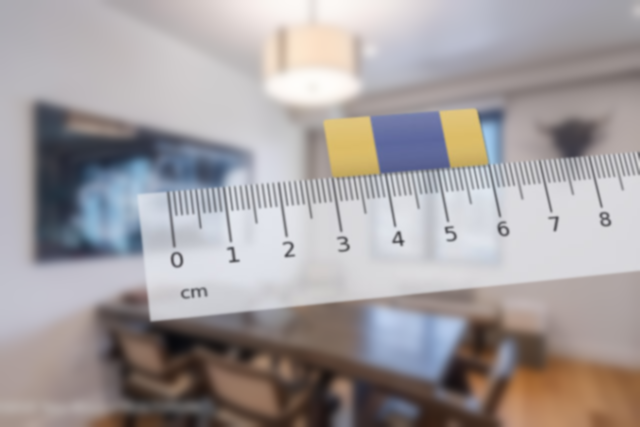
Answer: 3cm
